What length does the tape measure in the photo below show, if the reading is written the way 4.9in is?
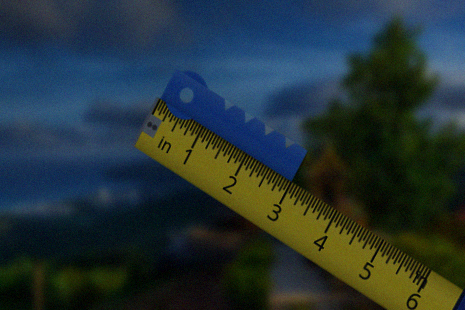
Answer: 3in
